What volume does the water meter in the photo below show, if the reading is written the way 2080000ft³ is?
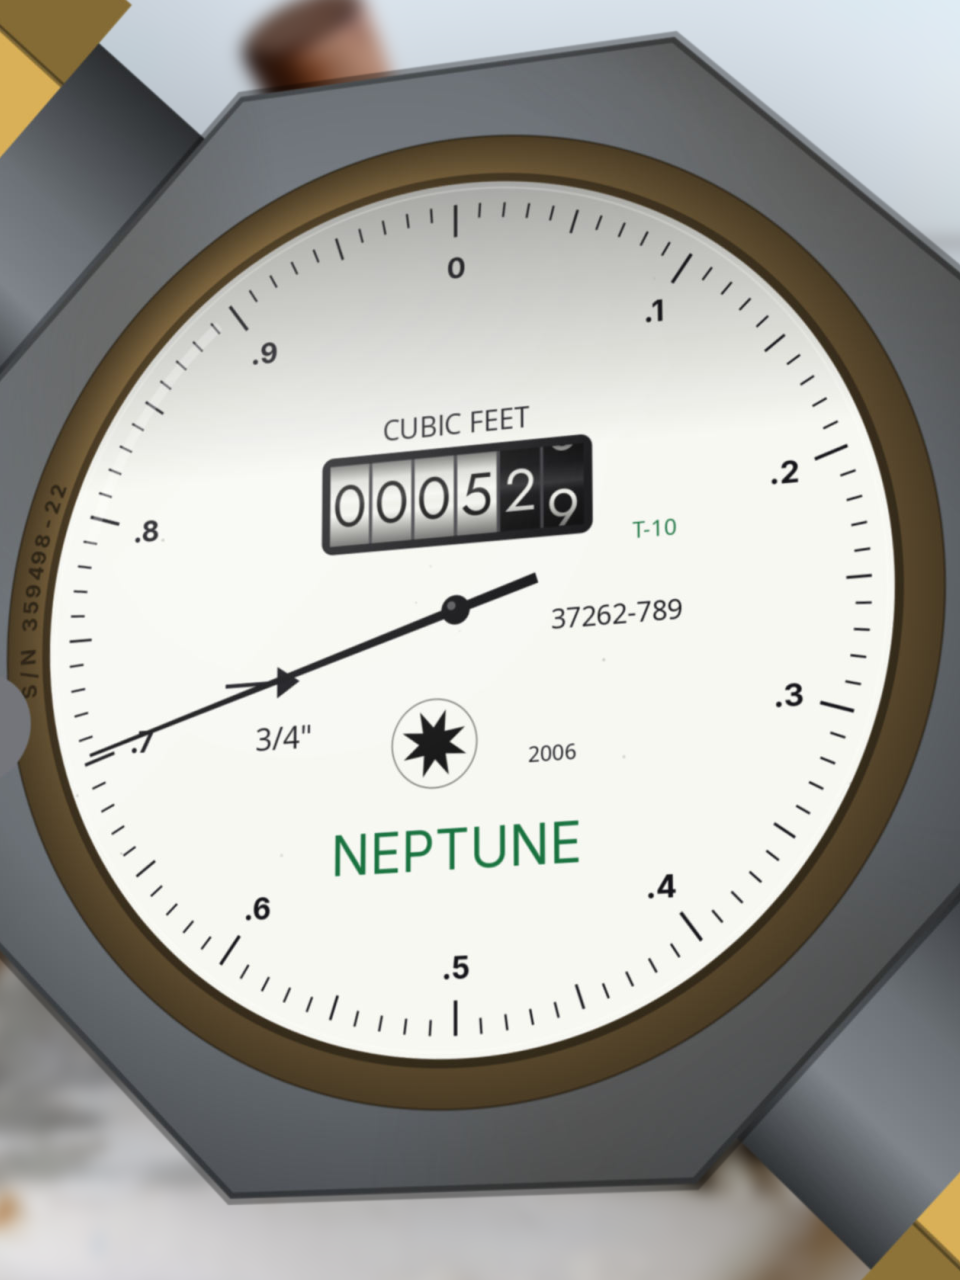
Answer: 528.70ft³
